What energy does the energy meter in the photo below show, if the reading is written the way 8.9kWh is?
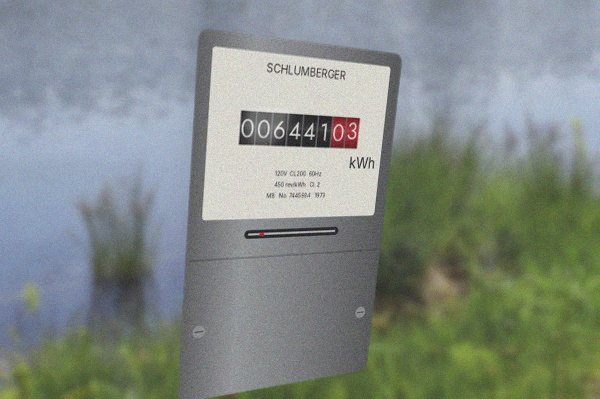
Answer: 6441.03kWh
